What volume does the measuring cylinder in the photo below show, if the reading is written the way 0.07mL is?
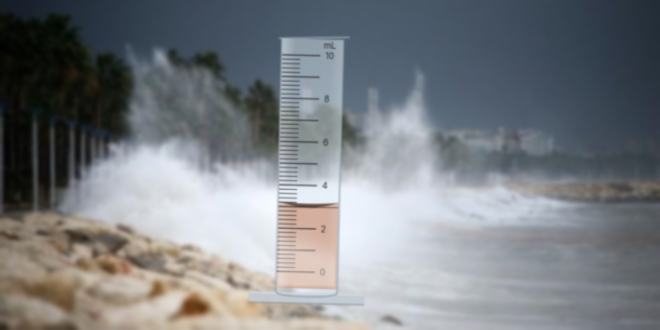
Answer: 3mL
